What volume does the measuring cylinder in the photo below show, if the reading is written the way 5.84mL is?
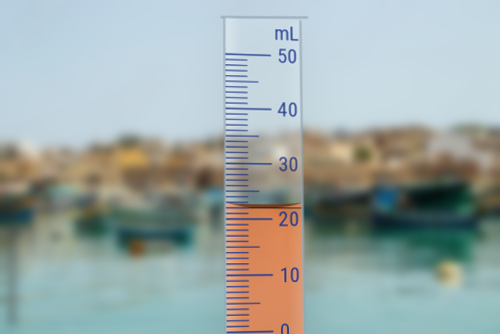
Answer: 22mL
